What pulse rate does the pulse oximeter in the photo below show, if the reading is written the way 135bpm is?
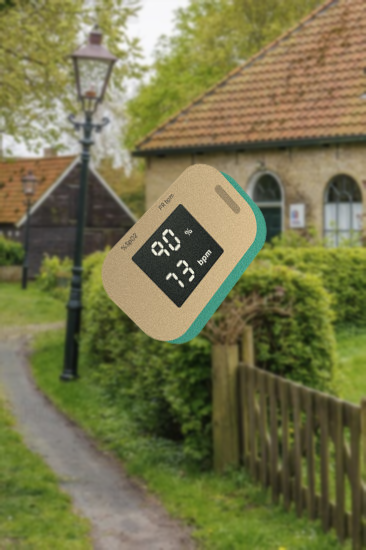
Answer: 73bpm
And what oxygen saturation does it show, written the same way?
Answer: 90%
